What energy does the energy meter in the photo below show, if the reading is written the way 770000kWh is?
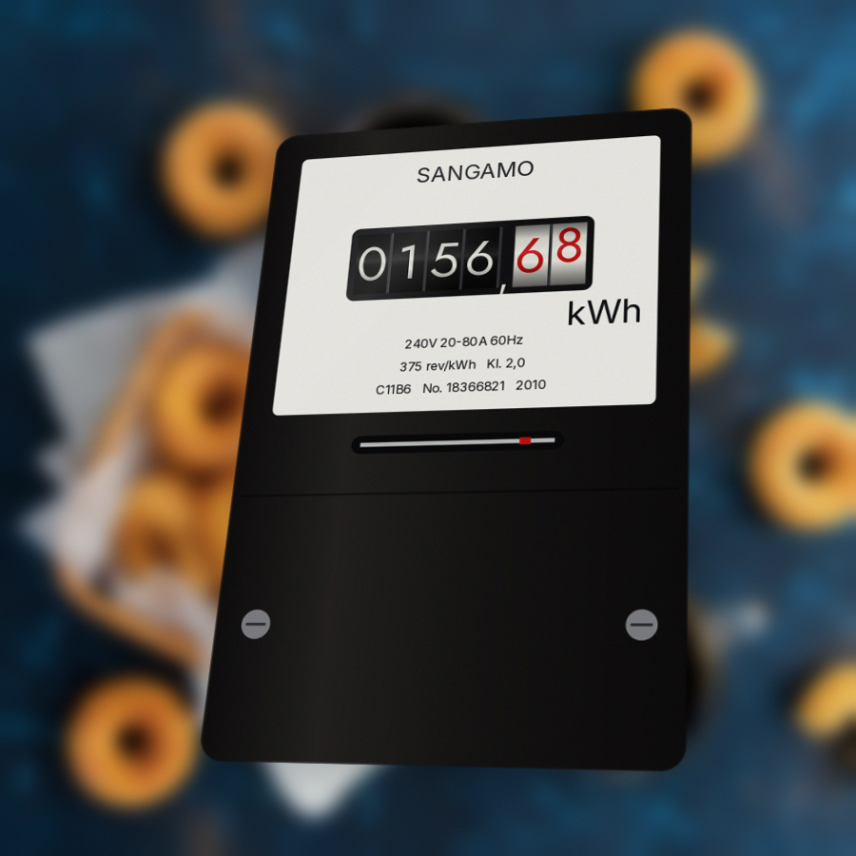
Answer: 156.68kWh
